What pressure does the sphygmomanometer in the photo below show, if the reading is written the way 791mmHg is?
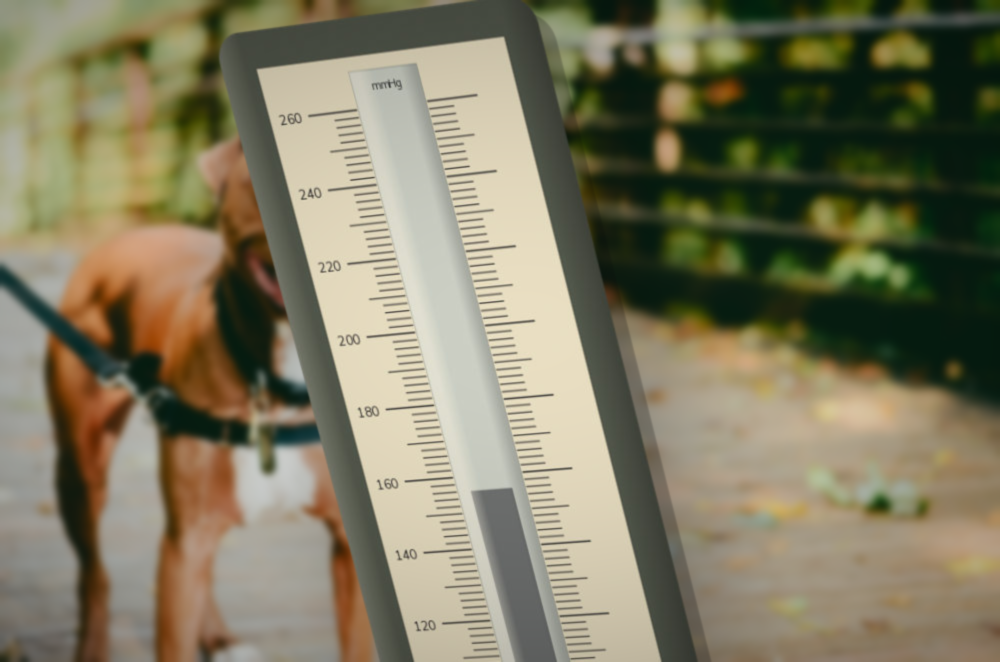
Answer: 156mmHg
